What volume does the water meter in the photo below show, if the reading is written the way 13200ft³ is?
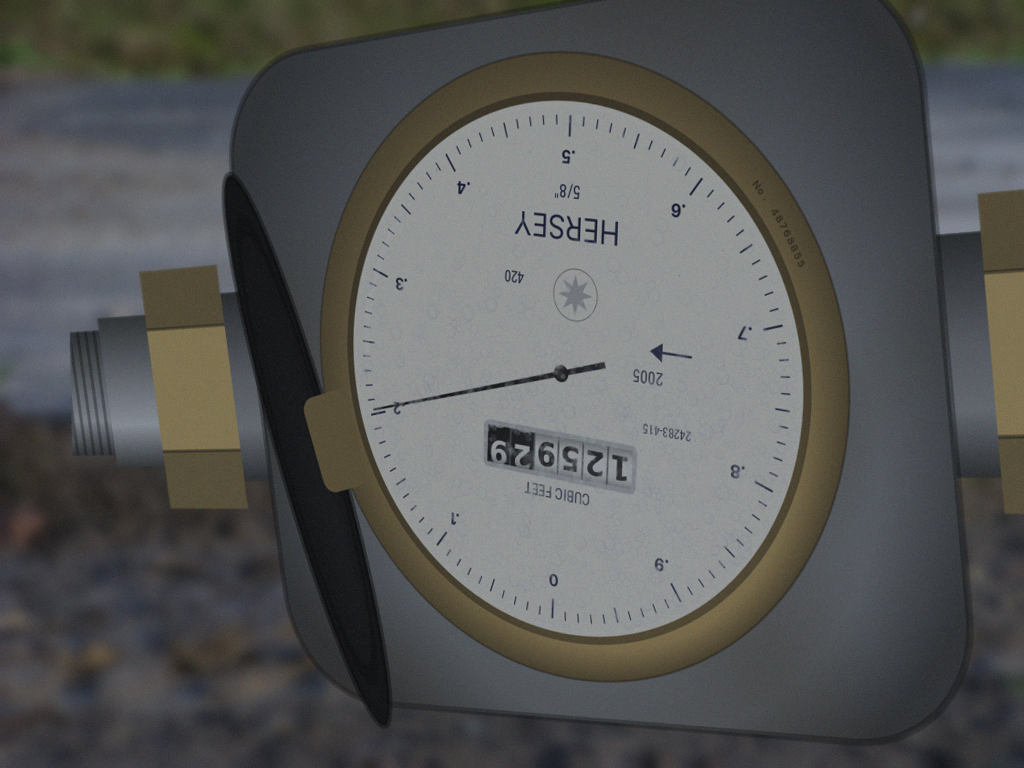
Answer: 125929.20ft³
